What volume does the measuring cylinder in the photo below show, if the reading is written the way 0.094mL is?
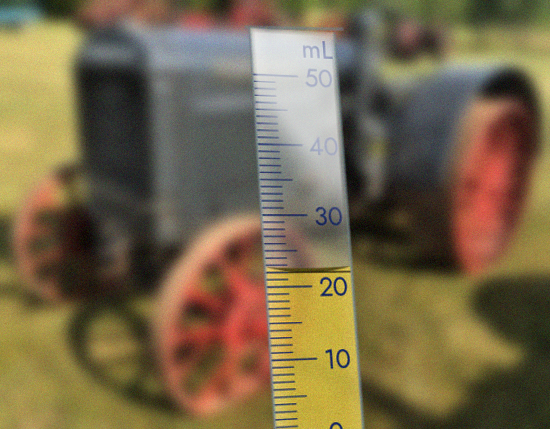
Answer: 22mL
